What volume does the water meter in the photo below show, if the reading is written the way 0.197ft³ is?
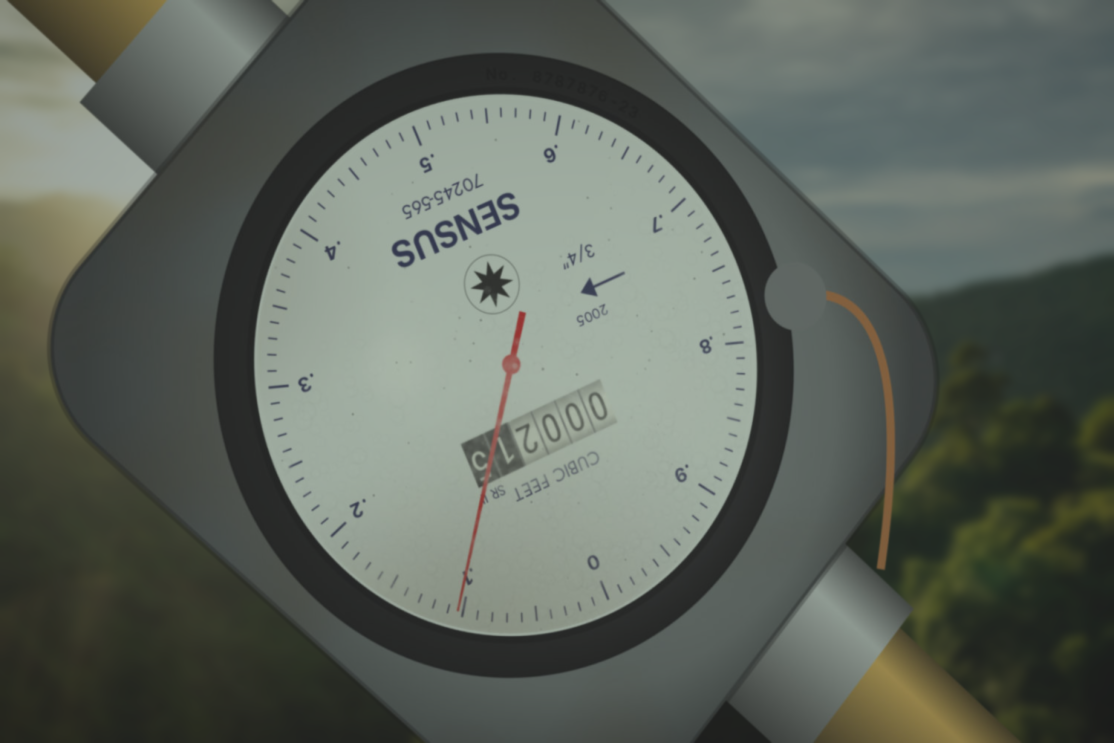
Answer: 215.10ft³
